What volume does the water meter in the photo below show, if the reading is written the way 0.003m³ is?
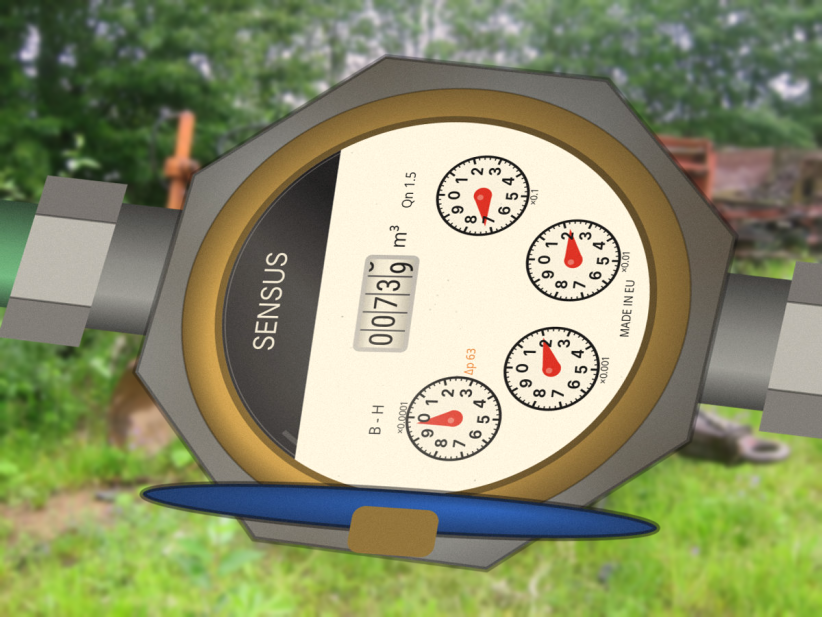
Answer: 738.7219m³
